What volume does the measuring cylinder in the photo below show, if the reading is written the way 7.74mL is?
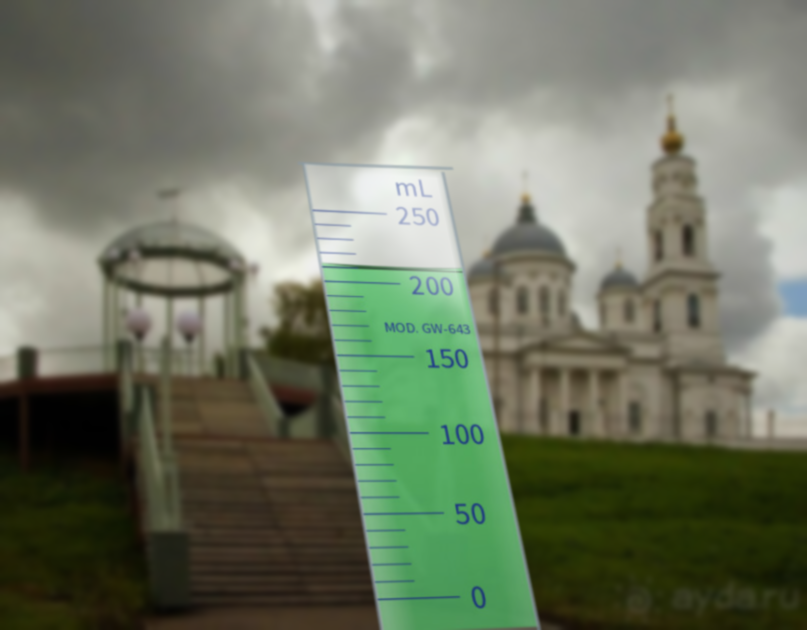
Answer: 210mL
